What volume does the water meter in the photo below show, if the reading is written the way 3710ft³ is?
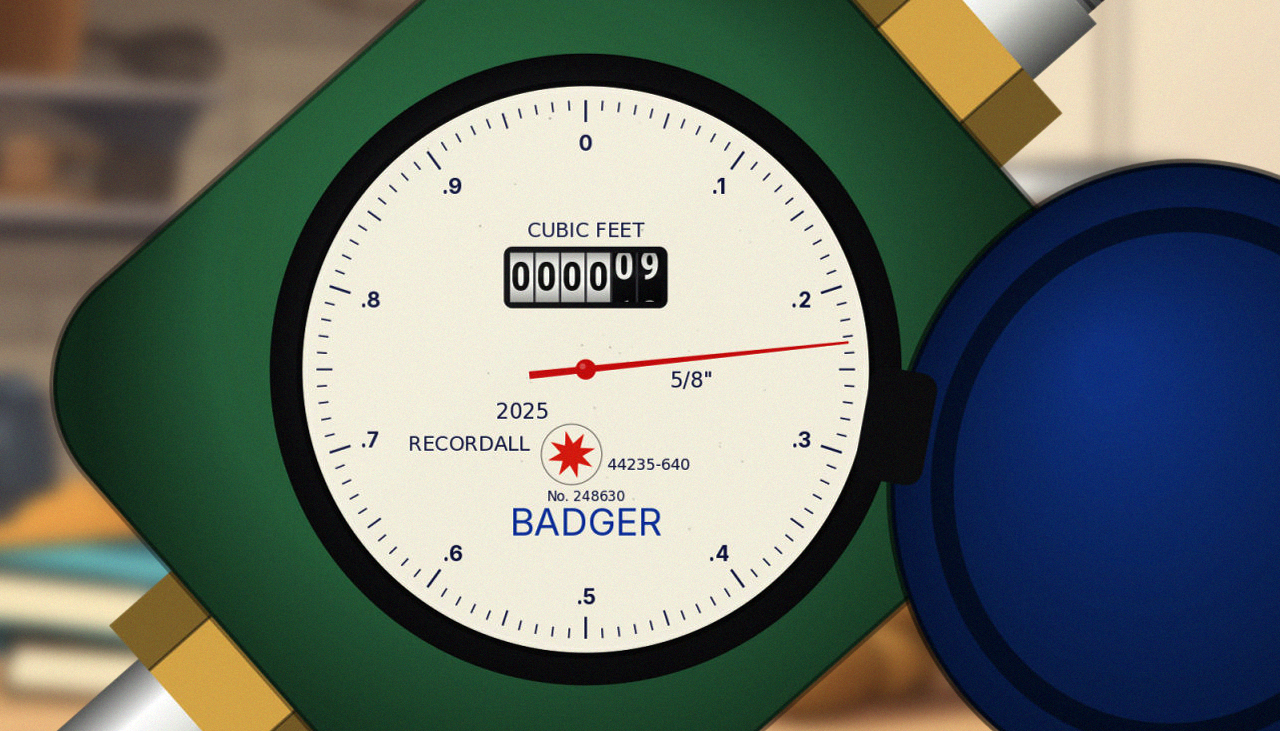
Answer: 9.23ft³
